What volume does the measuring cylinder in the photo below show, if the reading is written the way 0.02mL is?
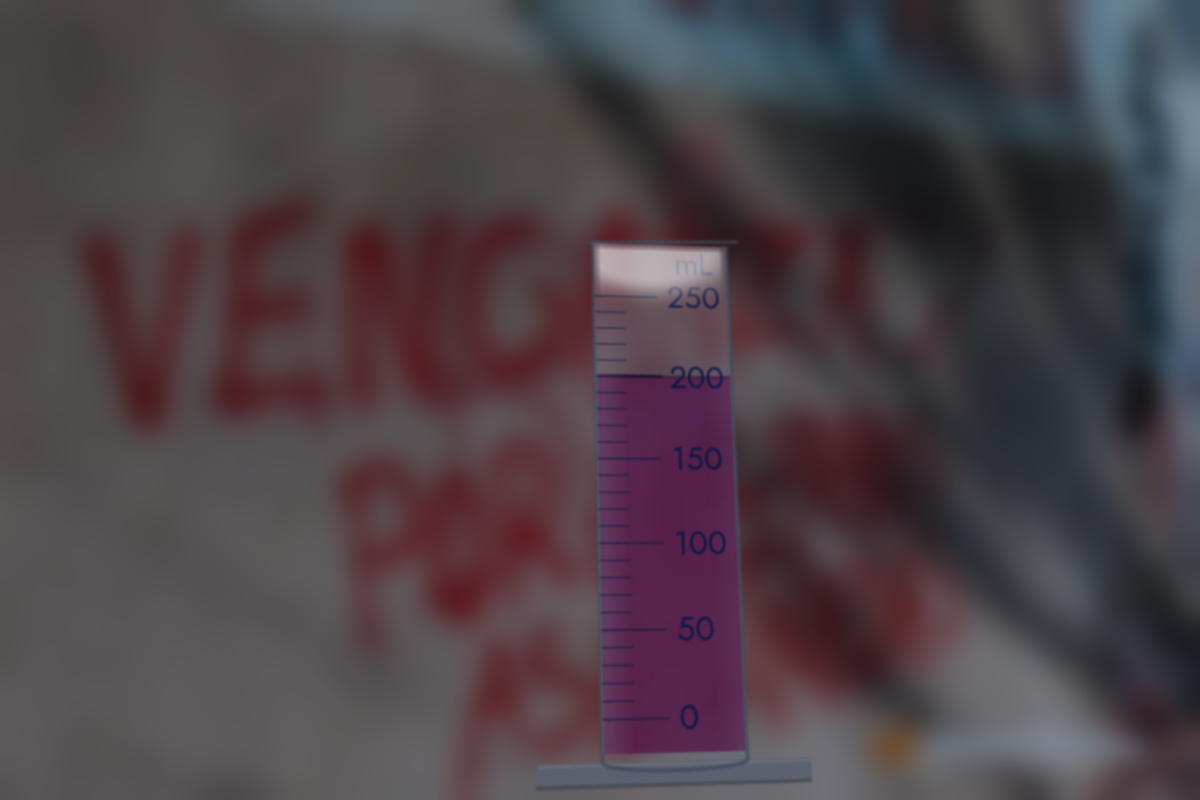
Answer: 200mL
